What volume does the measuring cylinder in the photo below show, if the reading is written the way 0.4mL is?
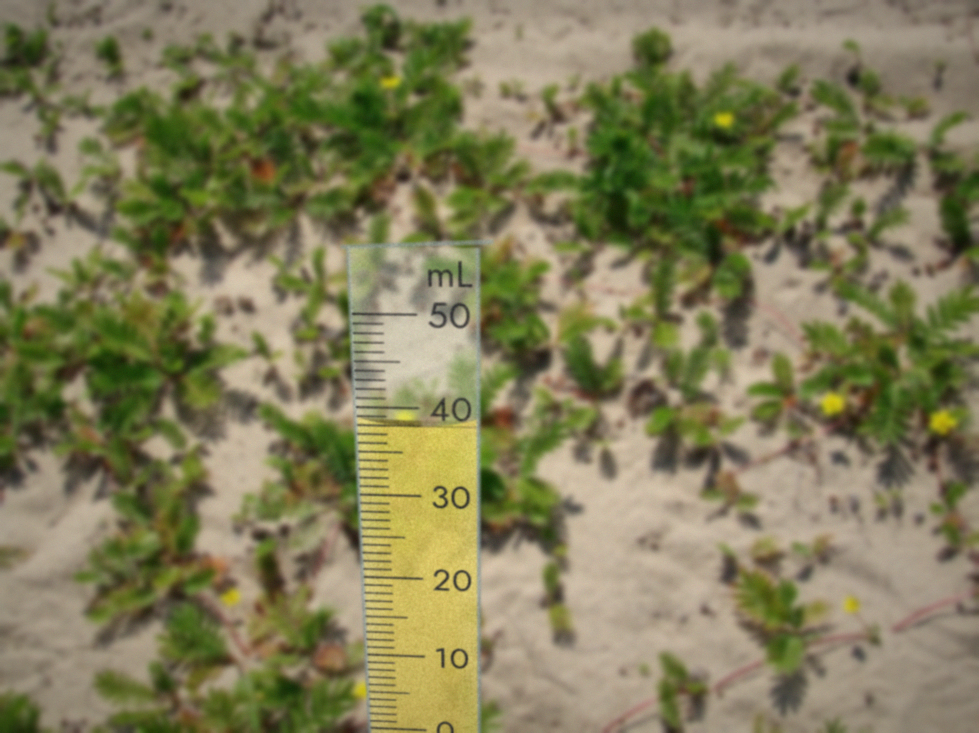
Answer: 38mL
